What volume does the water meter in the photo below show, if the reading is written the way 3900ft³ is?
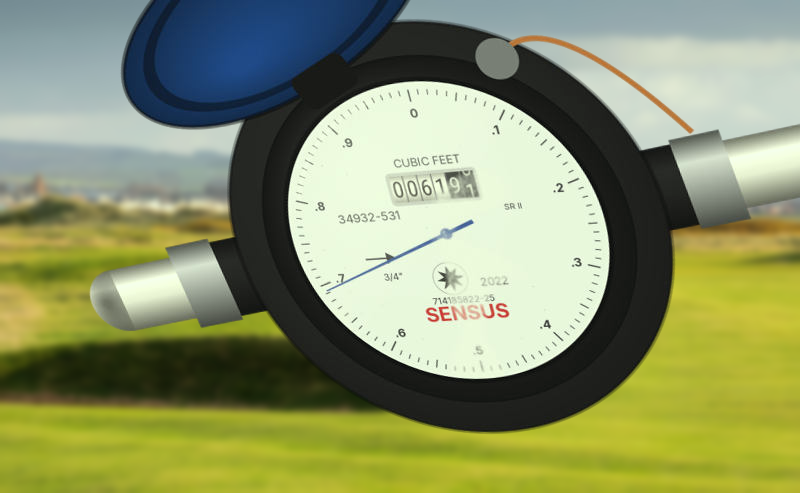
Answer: 6190.69ft³
